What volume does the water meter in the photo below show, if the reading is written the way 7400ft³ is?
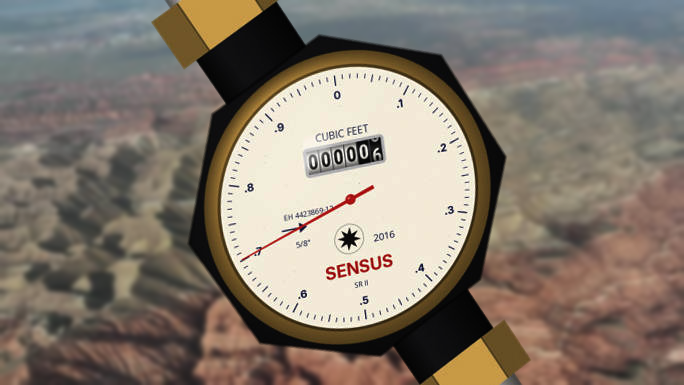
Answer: 5.70ft³
